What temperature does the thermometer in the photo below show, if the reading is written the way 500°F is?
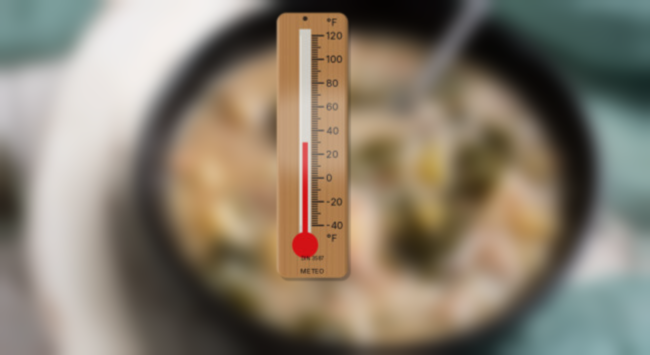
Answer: 30°F
